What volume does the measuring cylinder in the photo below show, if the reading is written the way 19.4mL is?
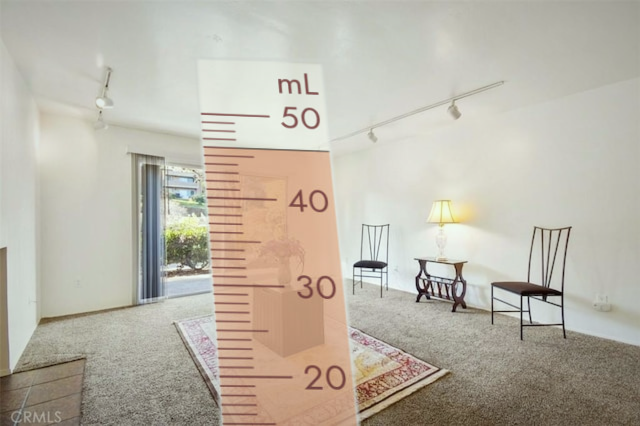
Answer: 46mL
